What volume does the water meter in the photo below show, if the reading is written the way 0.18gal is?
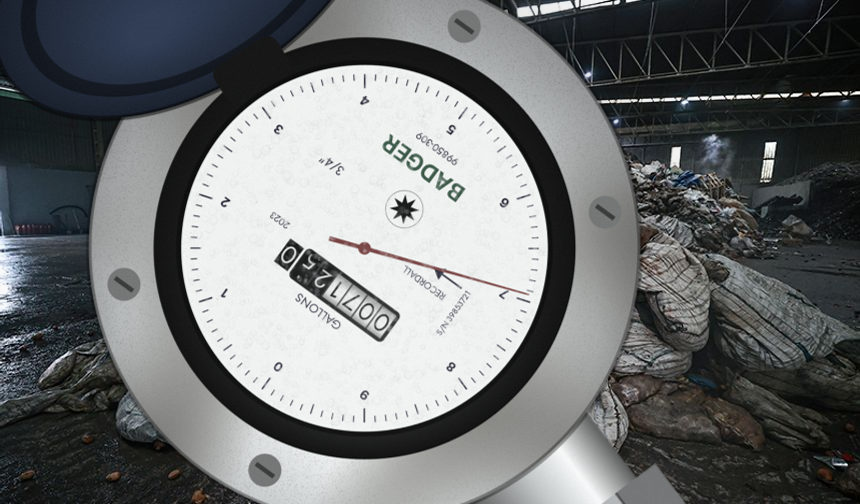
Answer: 71246.9gal
